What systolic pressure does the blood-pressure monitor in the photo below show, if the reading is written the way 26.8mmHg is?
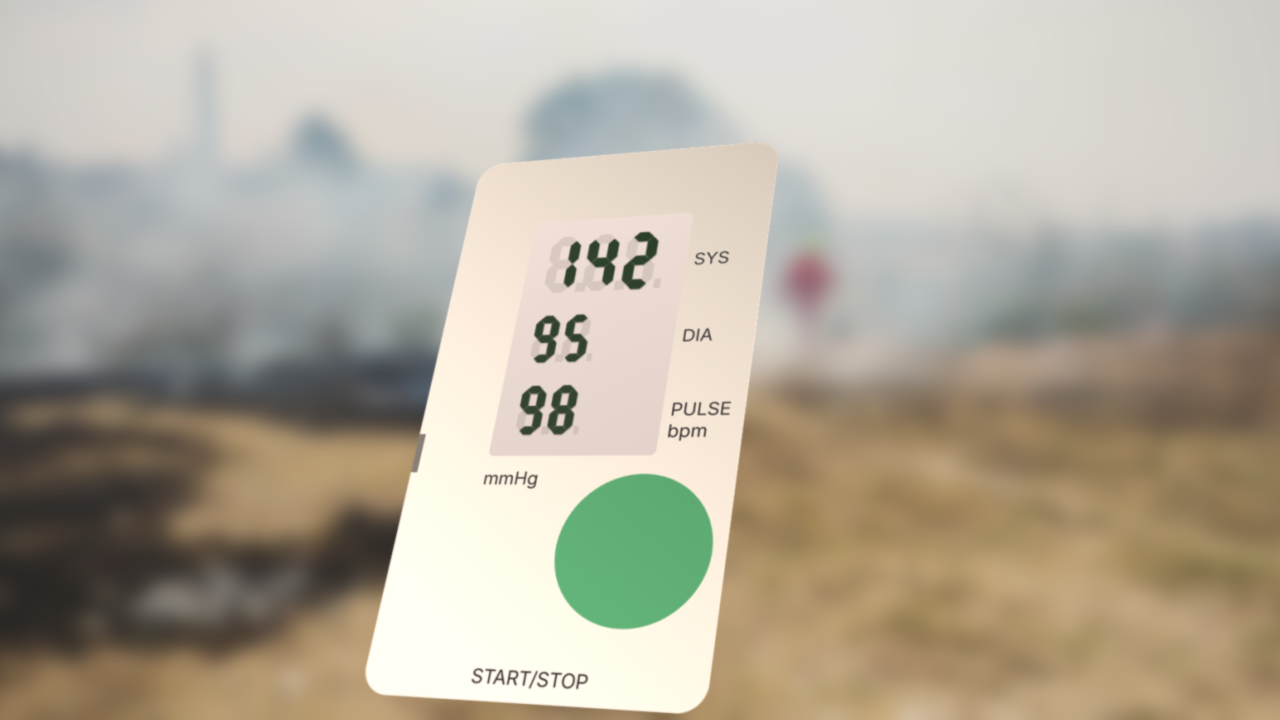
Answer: 142mmHg
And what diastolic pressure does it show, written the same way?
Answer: 95mmHg
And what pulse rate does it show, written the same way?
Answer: 98bpm
